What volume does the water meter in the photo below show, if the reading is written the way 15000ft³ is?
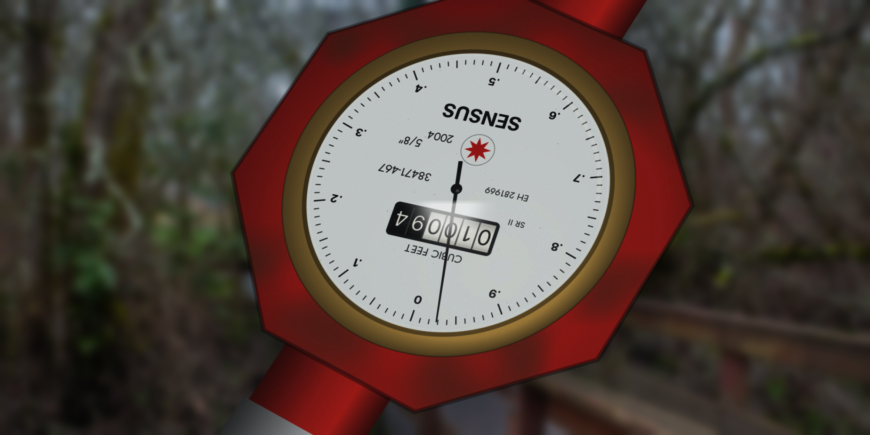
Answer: 10093.97ft³
